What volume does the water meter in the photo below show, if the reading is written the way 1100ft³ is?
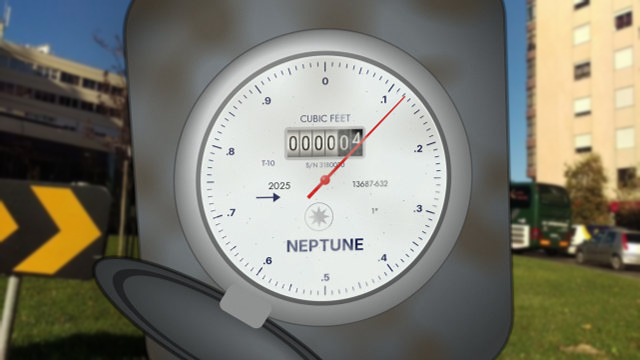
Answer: 4.12ft³
